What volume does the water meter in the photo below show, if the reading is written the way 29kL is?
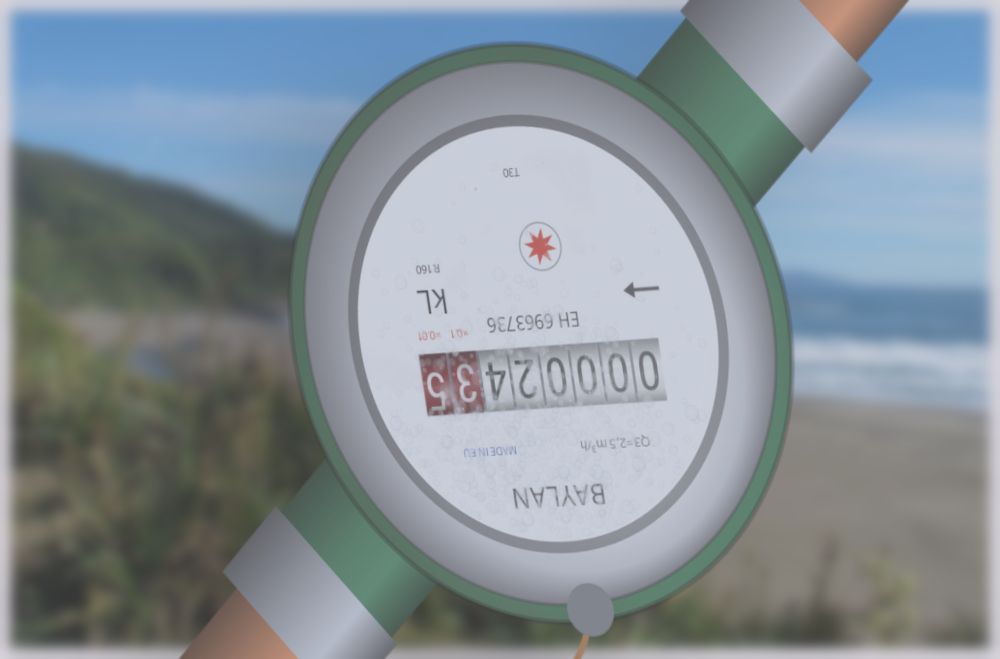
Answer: 24.35kL
